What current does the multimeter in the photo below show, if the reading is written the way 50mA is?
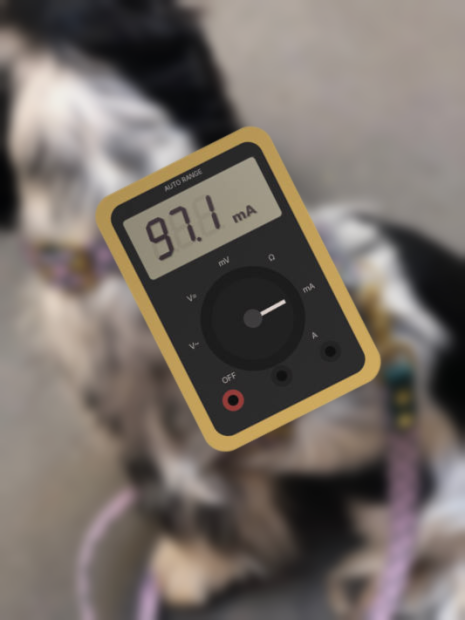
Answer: 97.1mA
